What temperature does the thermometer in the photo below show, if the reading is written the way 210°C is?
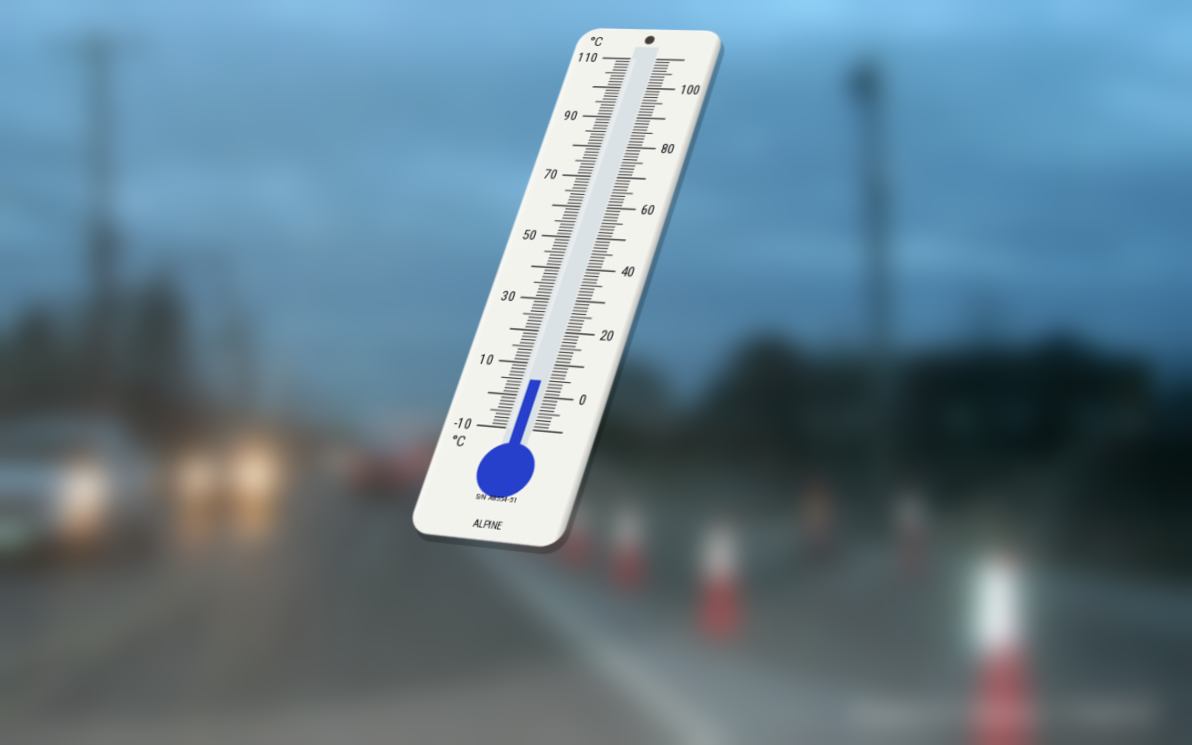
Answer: 5°C
